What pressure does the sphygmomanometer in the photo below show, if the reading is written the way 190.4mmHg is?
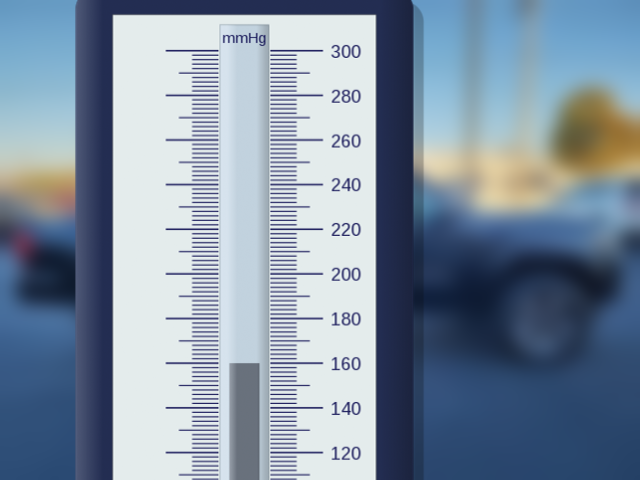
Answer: 160mmHg
